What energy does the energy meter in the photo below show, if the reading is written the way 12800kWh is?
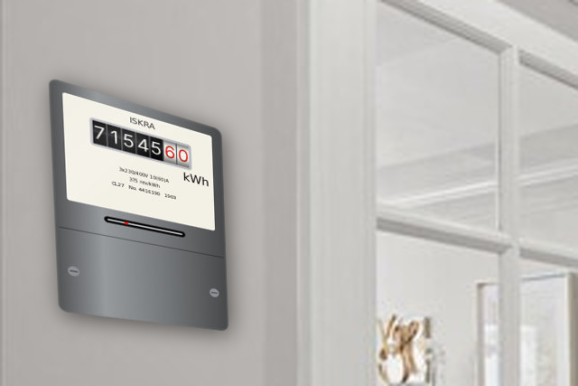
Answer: 71545.60kWh
